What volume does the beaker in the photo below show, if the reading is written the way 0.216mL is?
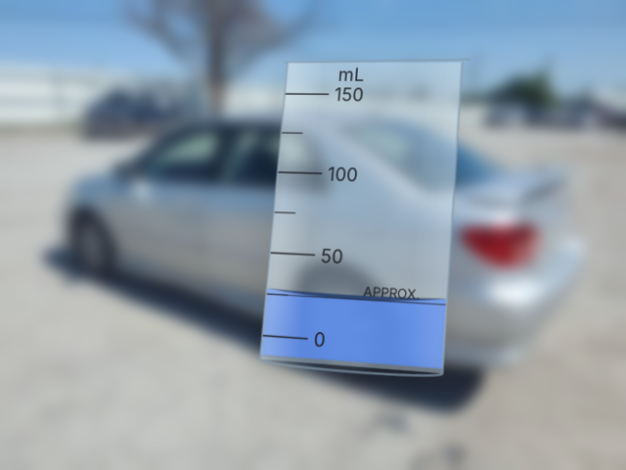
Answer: 25mL
